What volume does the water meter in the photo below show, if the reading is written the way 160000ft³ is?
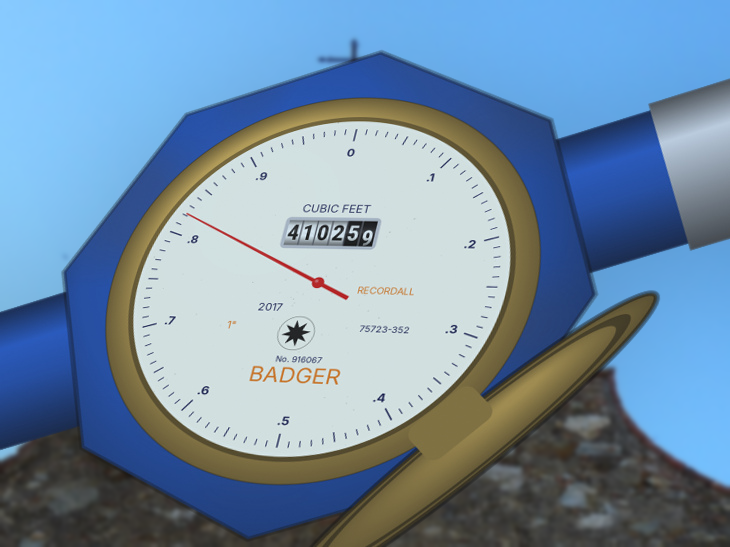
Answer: 410258.82ft³
